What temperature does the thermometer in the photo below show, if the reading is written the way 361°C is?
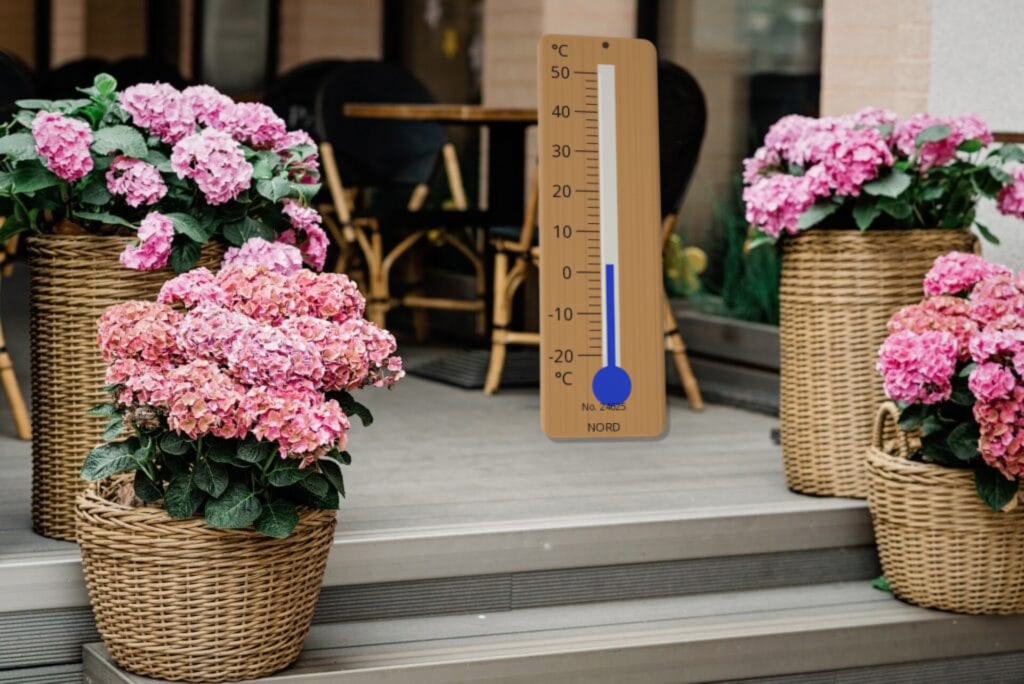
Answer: 2°C
